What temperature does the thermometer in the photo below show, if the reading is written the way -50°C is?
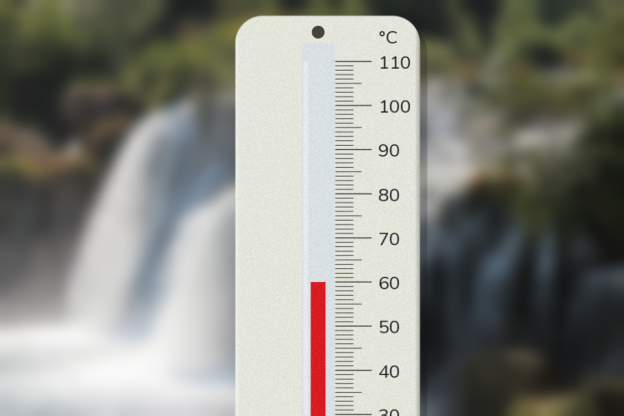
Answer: 60°C
